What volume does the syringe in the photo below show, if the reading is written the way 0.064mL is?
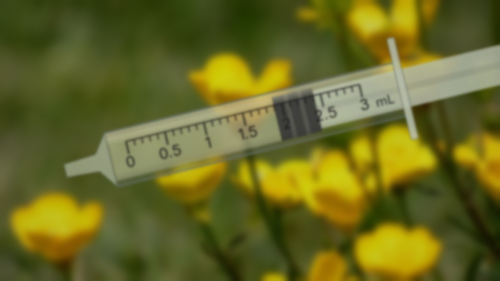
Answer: 1.9mL
